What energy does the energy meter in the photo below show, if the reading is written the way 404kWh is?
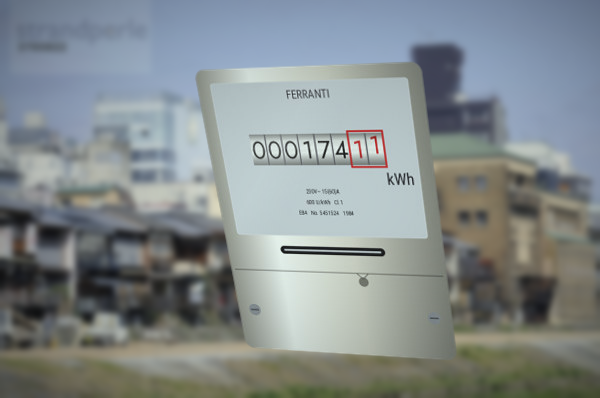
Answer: 174.11kWh
